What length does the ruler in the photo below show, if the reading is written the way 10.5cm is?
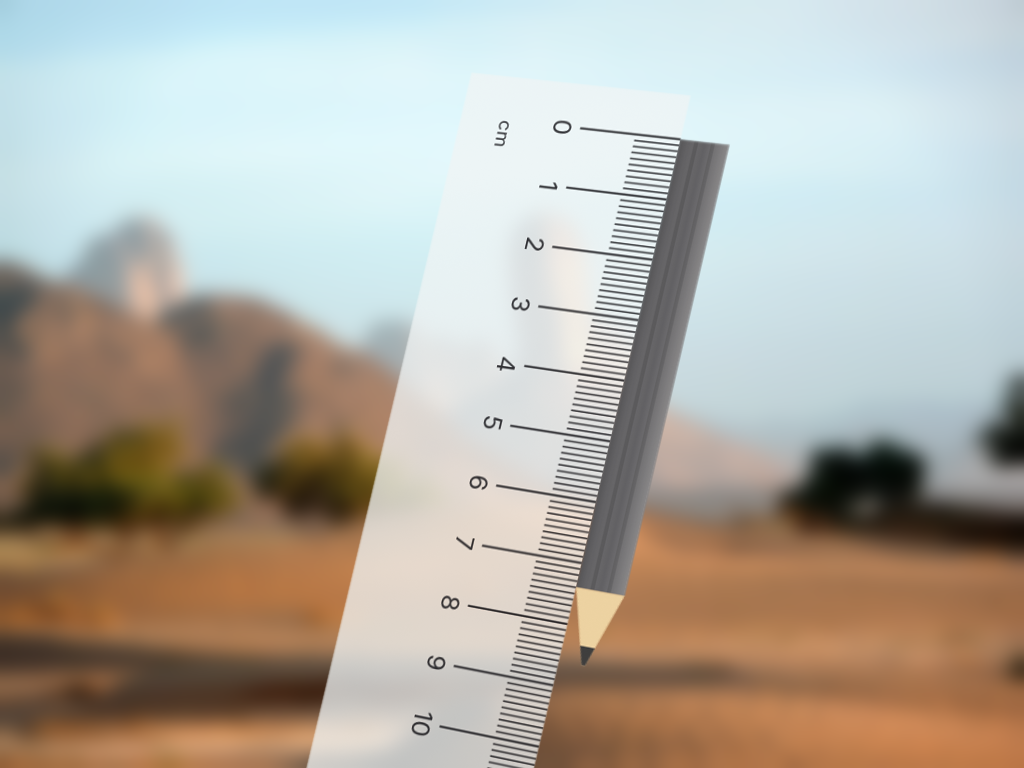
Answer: 8.6cm
